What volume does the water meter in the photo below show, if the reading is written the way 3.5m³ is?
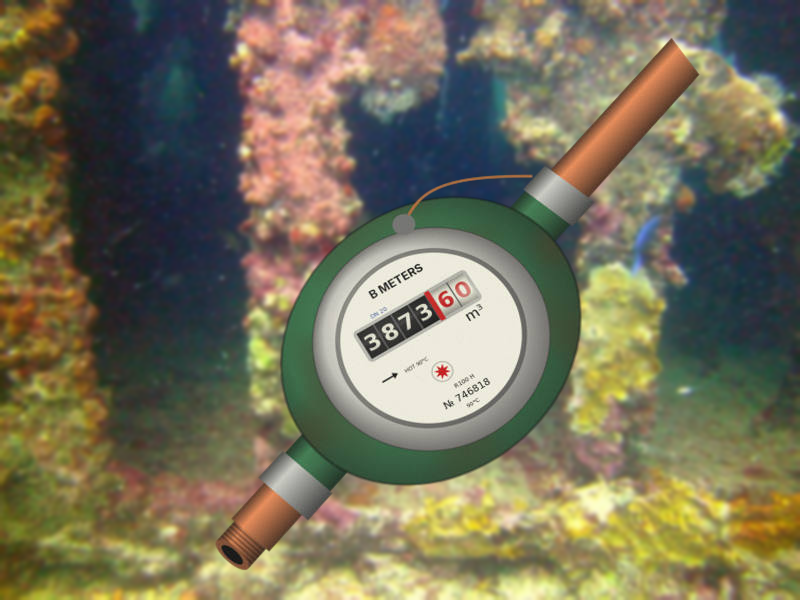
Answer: 3873.60m³
